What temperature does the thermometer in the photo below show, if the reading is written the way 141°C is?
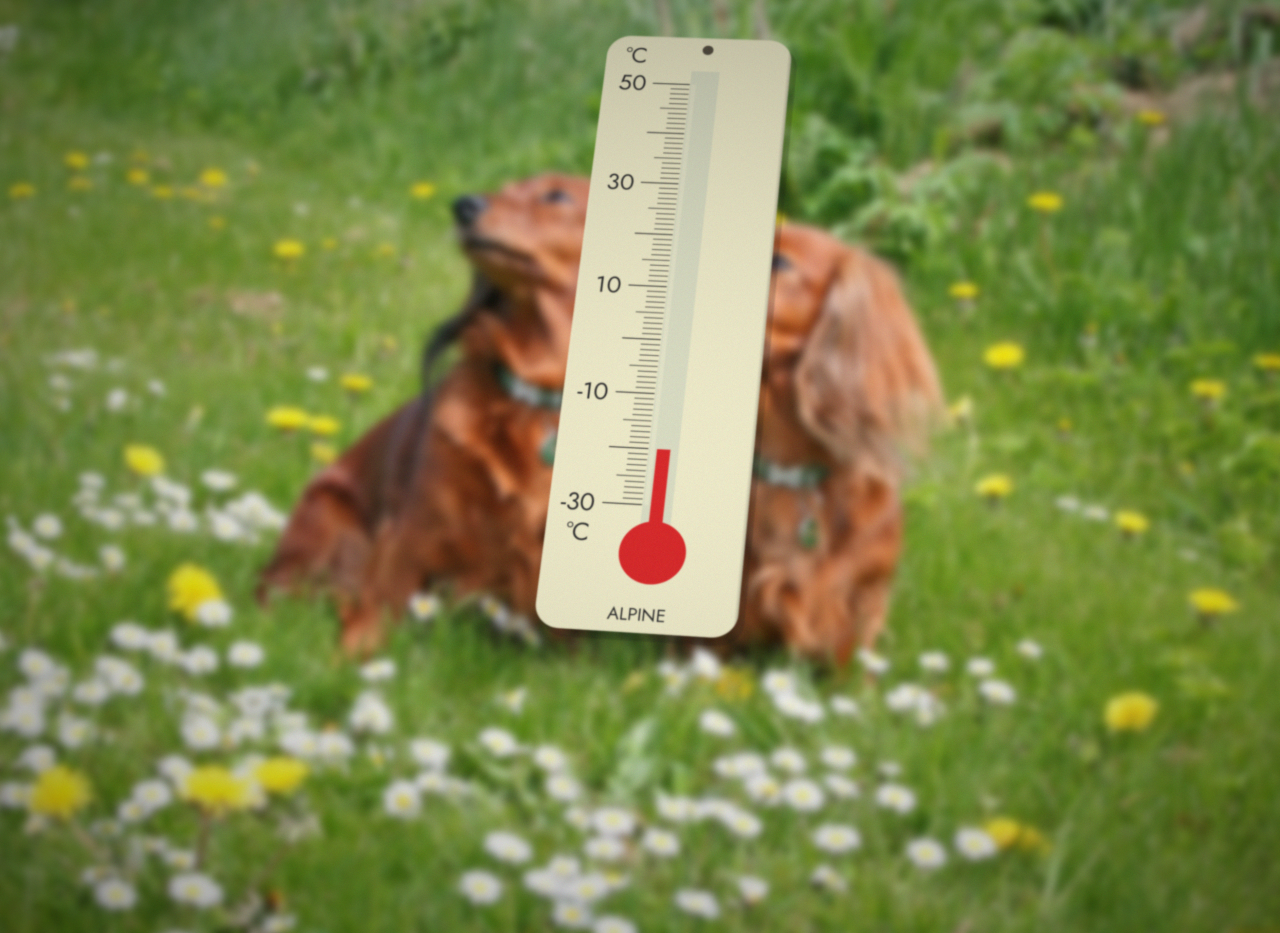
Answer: -20°C
